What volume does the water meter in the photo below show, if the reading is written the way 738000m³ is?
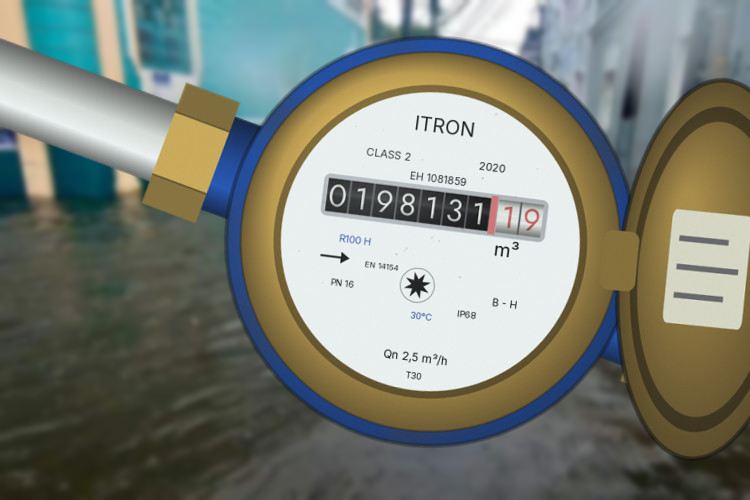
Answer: 198131.19m³
